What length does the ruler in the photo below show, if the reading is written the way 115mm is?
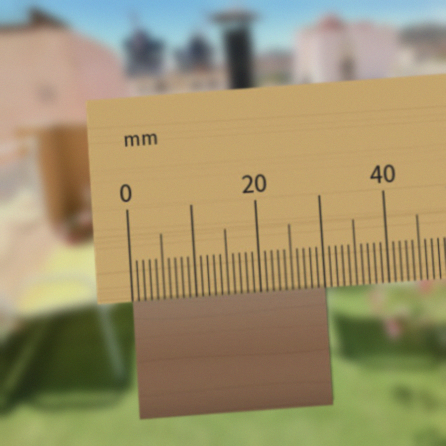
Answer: 30mm
